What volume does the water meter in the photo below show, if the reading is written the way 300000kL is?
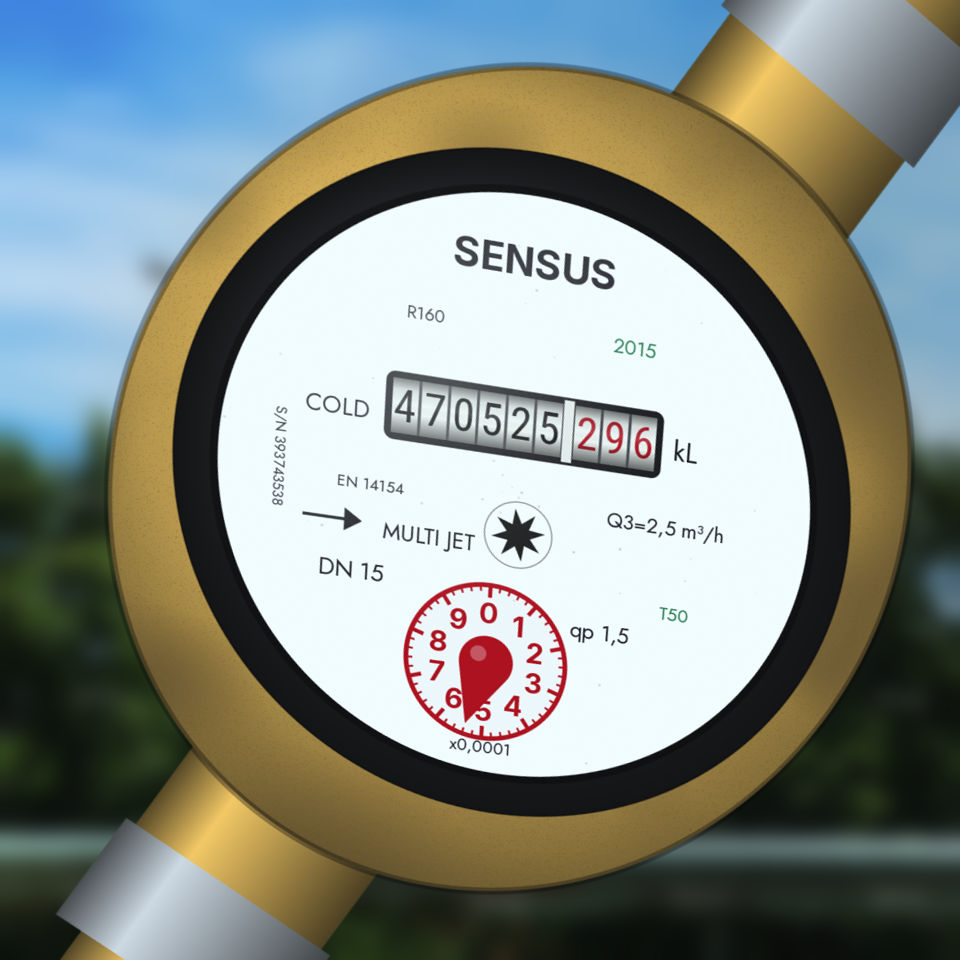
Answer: 470525.2965kL
